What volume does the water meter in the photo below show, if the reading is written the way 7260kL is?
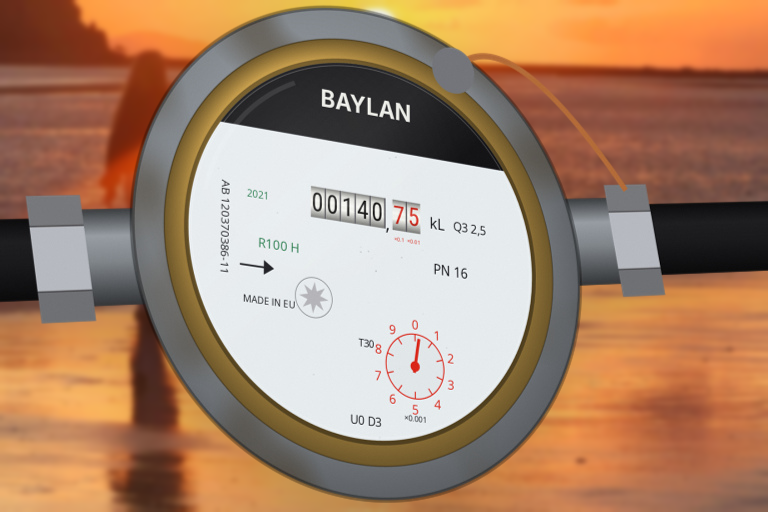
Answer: 140.750kL
